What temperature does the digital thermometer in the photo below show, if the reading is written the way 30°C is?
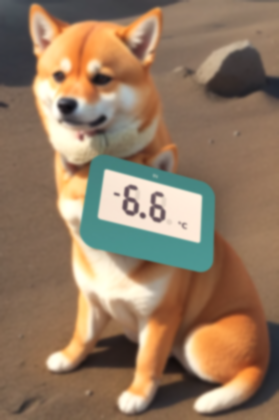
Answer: -6.6°C
